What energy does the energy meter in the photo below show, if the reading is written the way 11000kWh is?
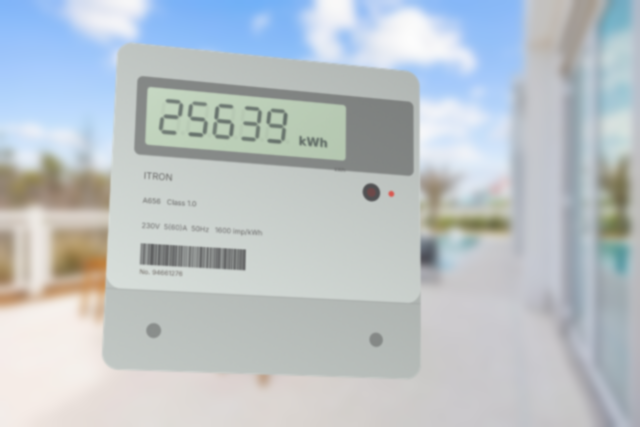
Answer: 25639kWh
